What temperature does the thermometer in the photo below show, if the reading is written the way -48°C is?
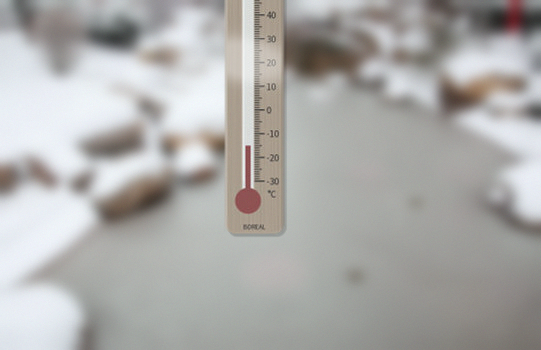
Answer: -15°C
